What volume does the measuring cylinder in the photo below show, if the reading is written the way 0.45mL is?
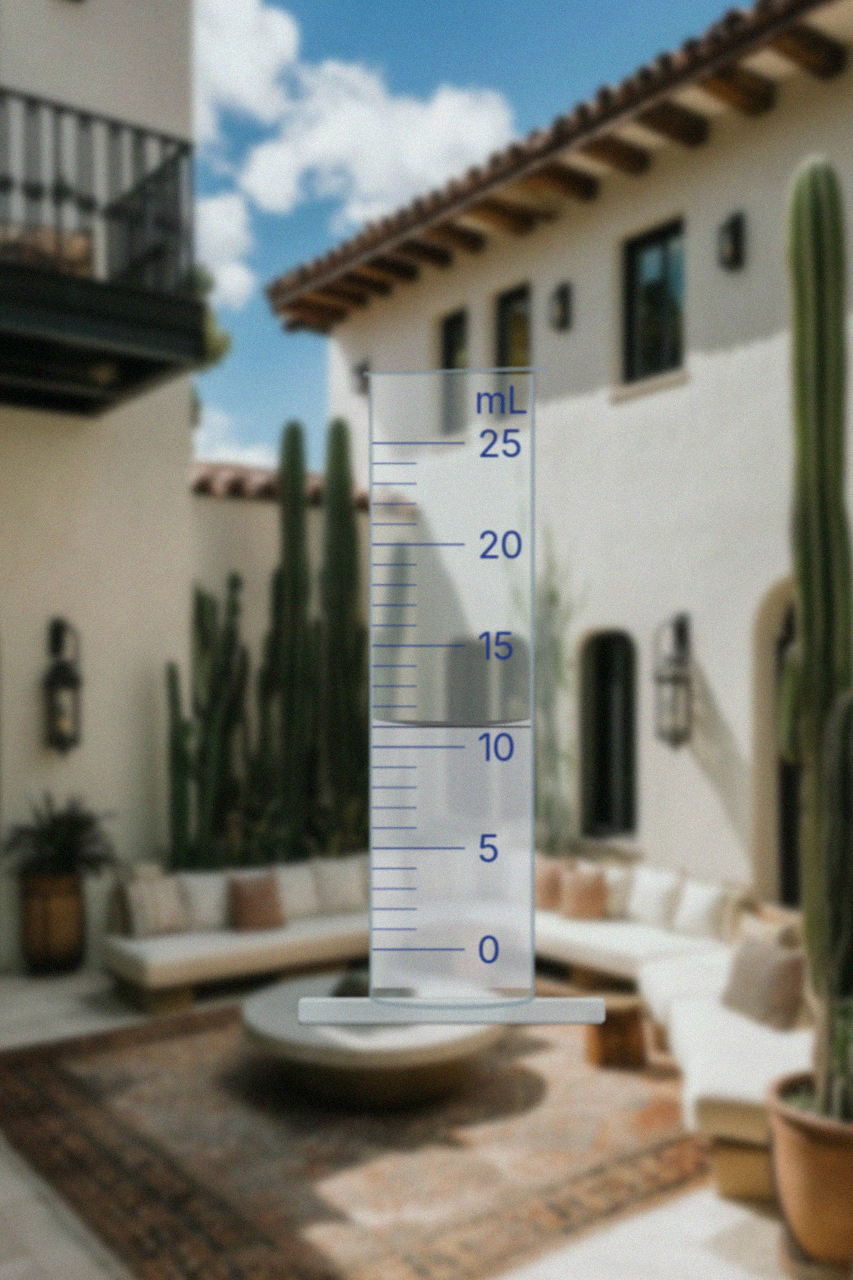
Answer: 11mL
